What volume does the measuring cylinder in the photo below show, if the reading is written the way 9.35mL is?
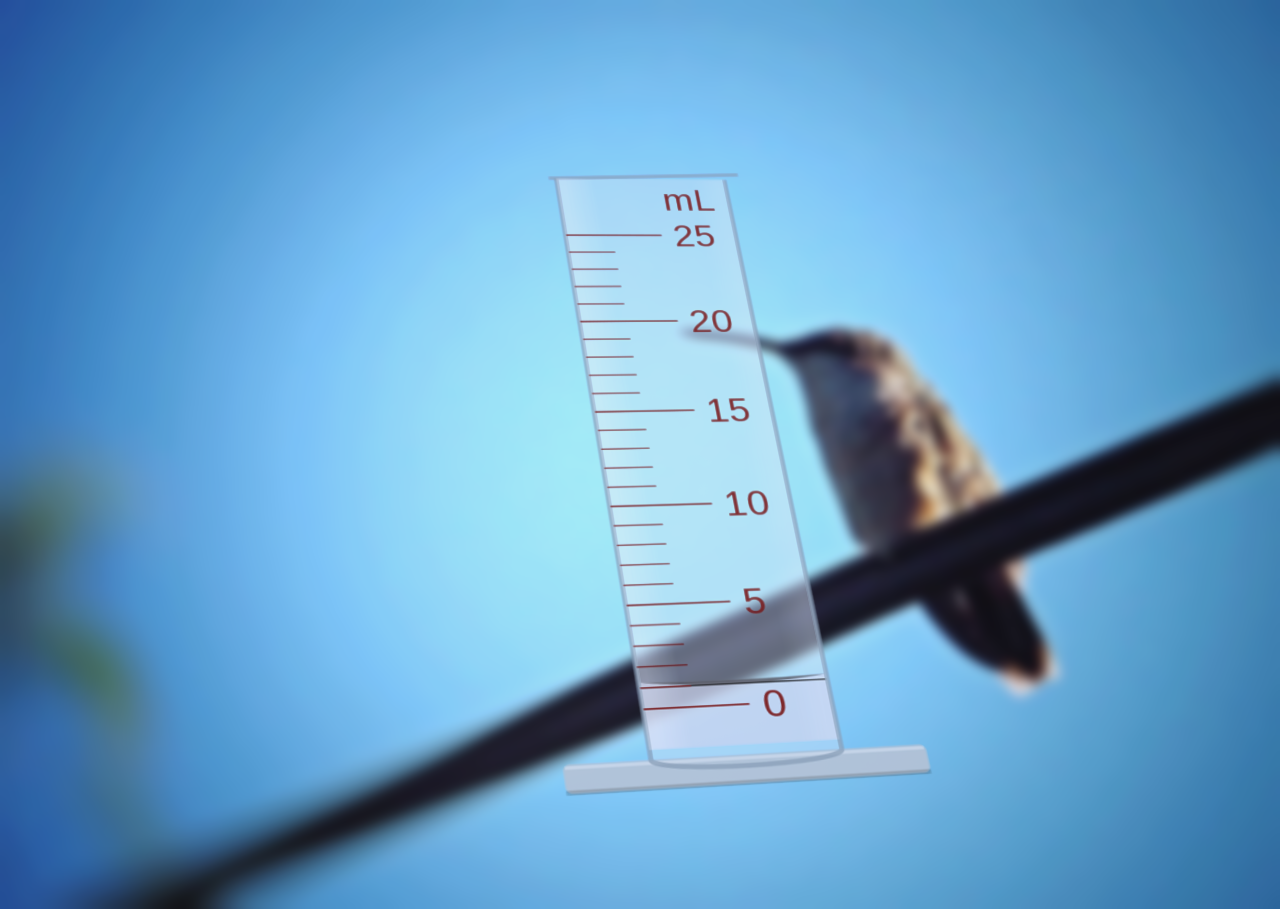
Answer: 1mL
